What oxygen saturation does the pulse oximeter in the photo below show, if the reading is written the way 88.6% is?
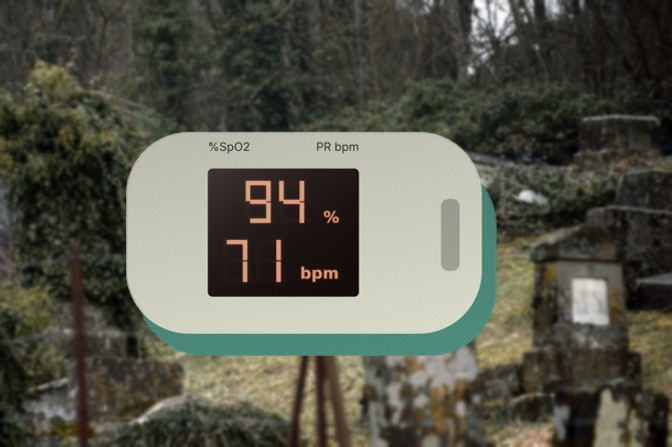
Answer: 94%
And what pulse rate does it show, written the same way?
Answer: 71bpm
